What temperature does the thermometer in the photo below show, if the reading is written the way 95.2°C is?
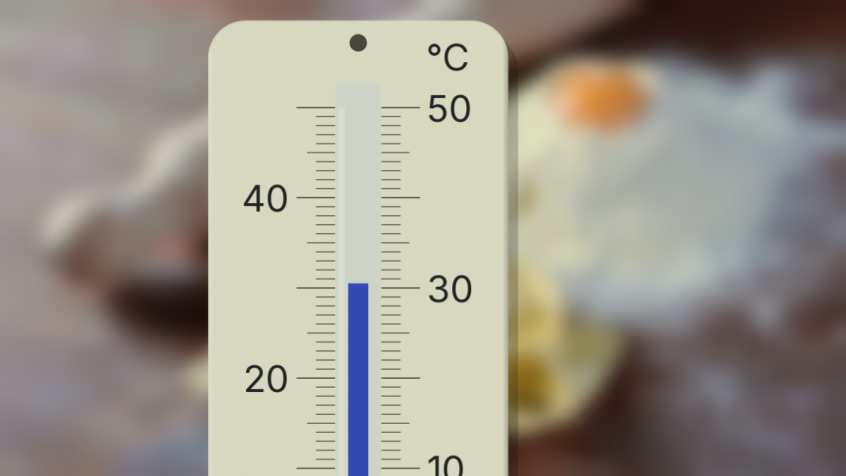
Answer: 30.5°C
